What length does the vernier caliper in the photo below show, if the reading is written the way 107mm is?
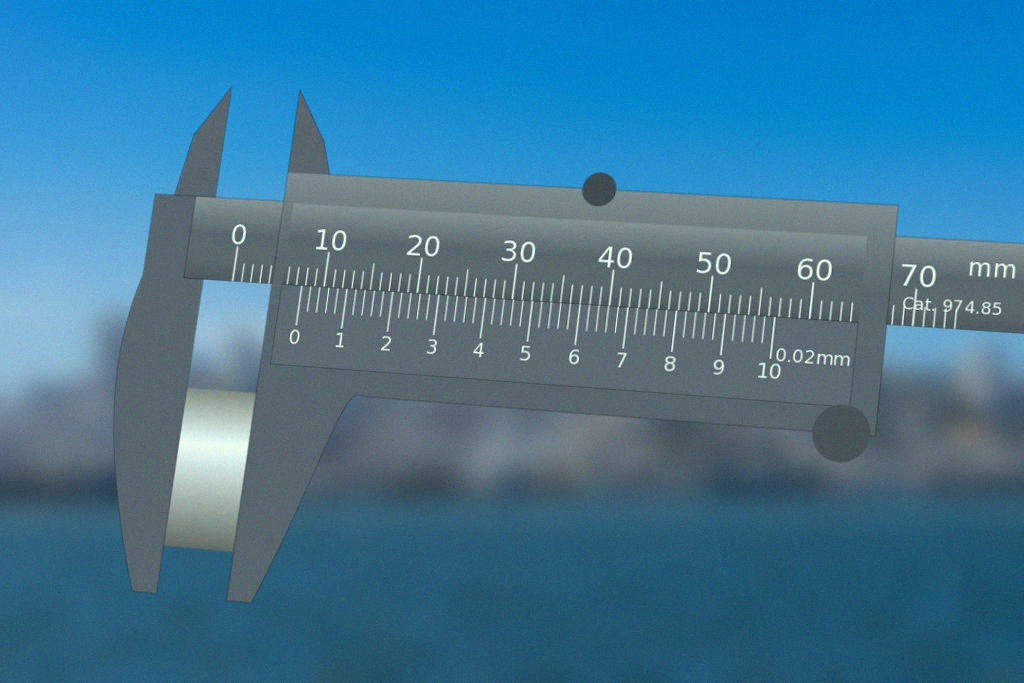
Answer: 7.6mm
